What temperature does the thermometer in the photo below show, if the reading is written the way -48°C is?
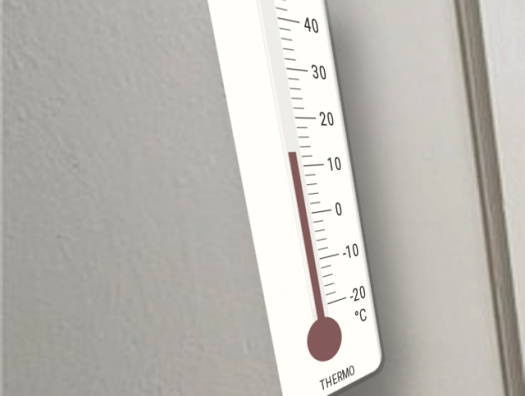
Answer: 13°C
